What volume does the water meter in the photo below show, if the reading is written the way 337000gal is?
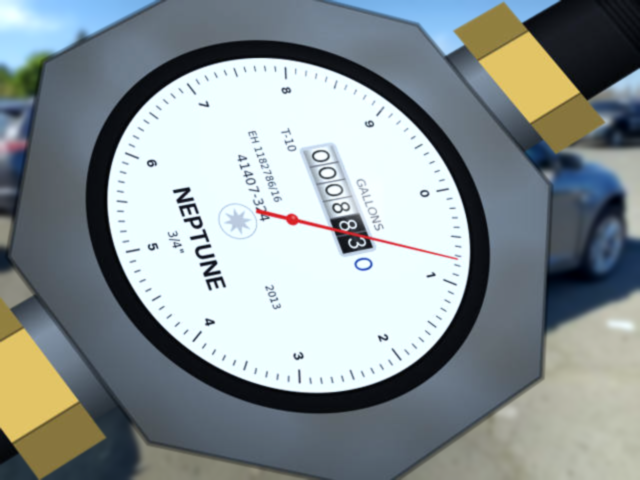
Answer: 8830.7gal
